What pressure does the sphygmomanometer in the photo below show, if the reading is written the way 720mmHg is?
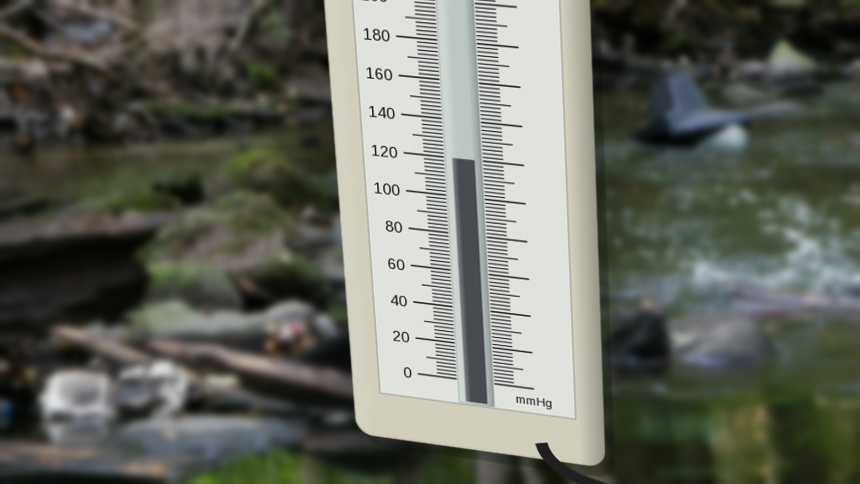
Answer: 120mmHg
